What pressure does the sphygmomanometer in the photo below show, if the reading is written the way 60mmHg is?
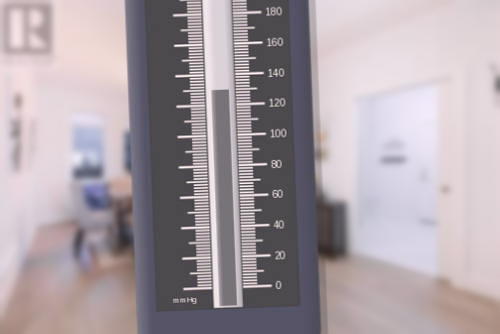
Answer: 130mmHg
